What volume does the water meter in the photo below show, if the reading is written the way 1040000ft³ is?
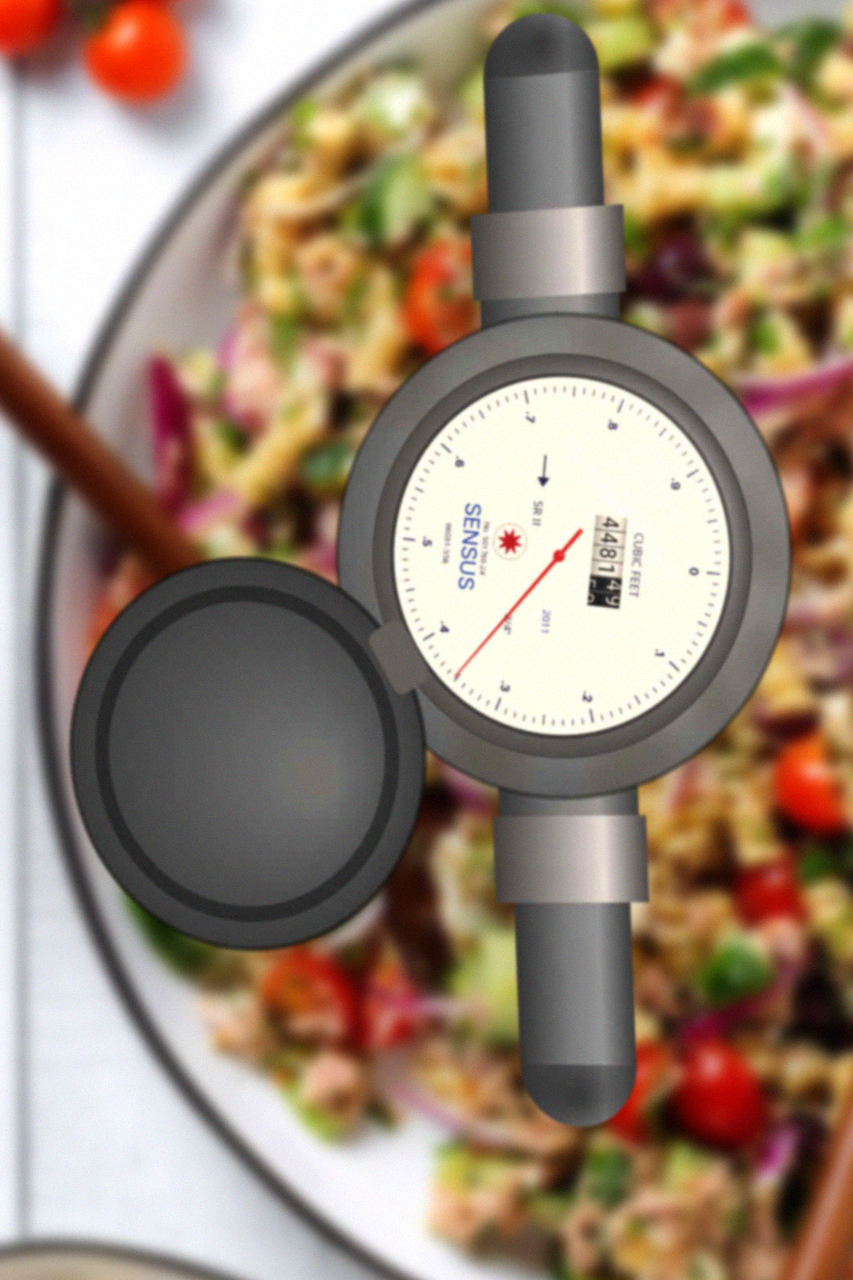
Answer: 448149.35ft³
